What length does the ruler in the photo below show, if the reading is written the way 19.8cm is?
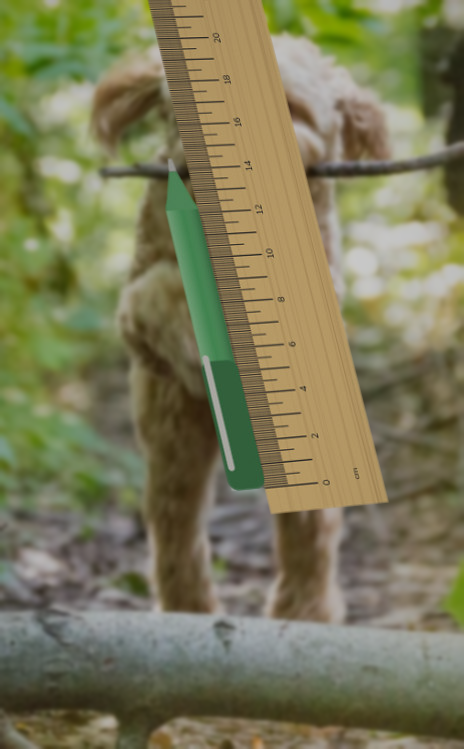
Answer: 14.5cm
